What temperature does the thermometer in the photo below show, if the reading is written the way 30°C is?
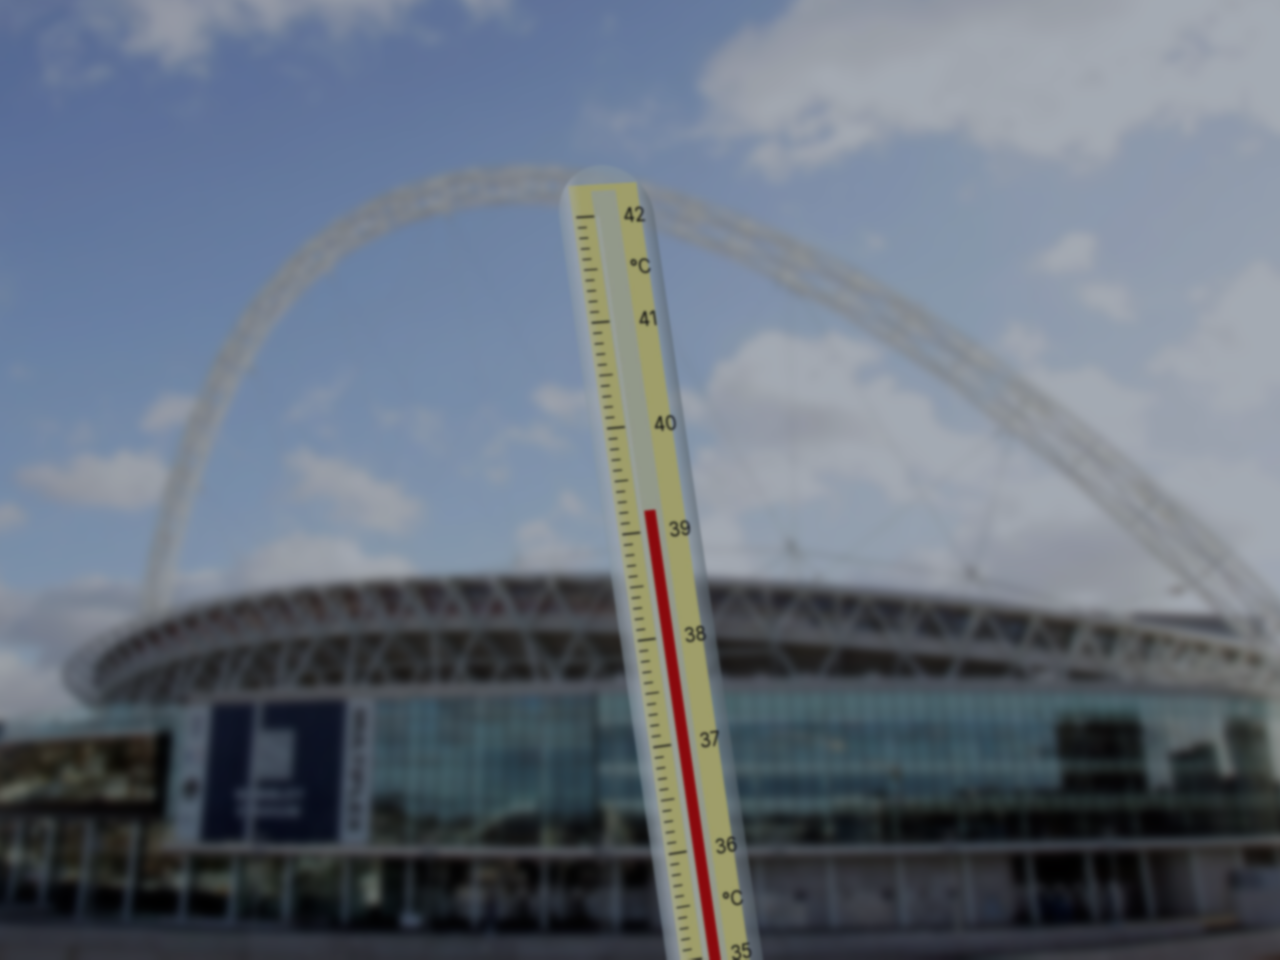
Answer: 39.2°C
